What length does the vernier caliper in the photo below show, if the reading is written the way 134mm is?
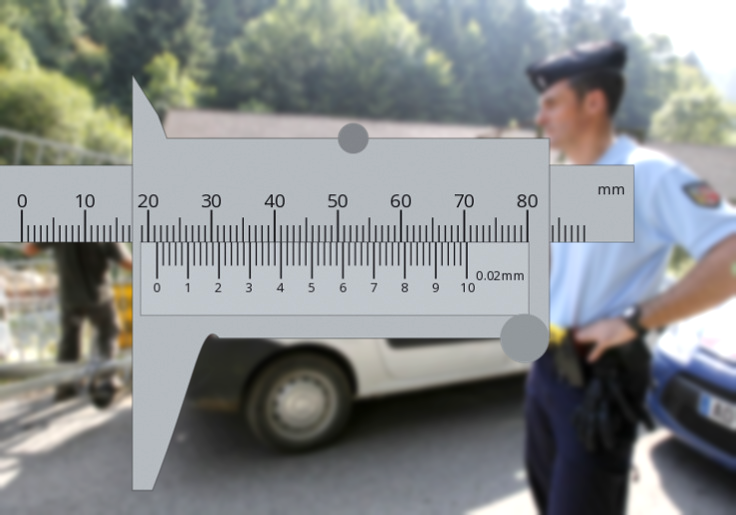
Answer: 21.4mm
